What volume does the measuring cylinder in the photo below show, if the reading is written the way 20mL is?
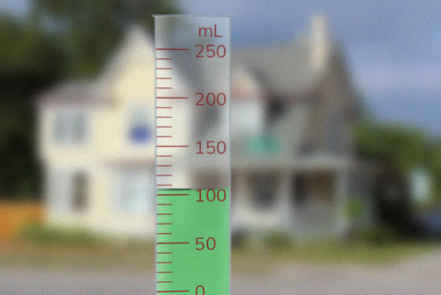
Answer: 105mL
